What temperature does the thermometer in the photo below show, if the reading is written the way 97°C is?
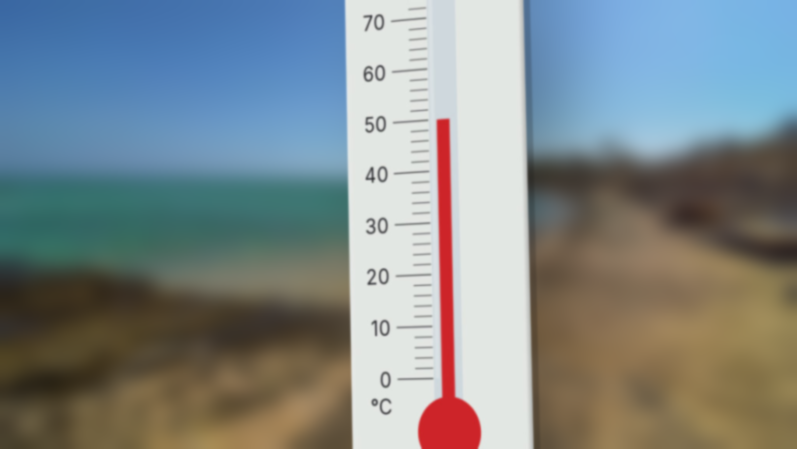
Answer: 50°C
